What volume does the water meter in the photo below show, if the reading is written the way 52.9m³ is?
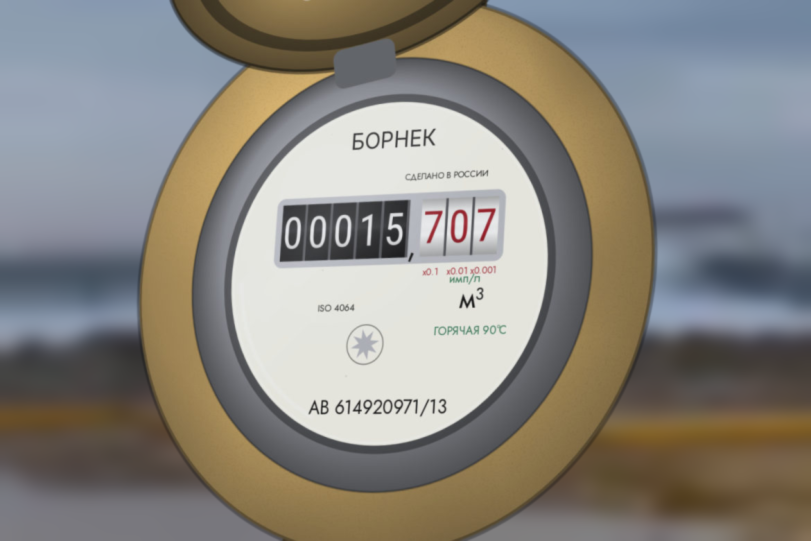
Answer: 15.707m³
